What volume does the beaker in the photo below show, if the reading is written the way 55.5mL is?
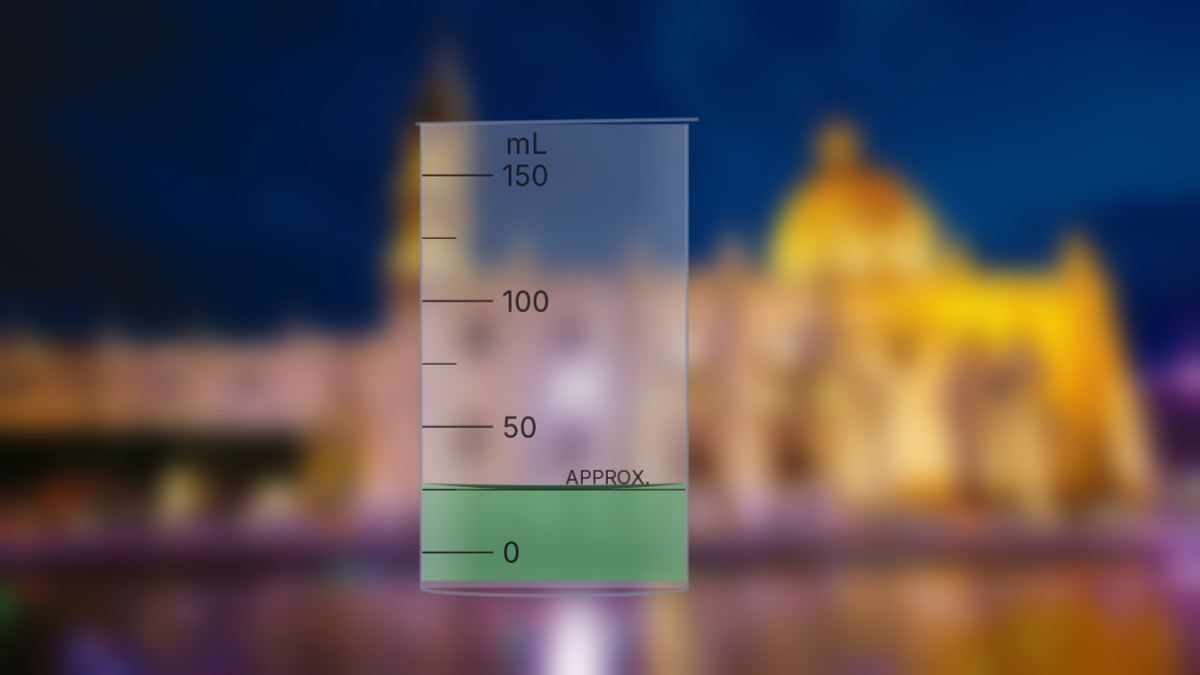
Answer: 25mL
